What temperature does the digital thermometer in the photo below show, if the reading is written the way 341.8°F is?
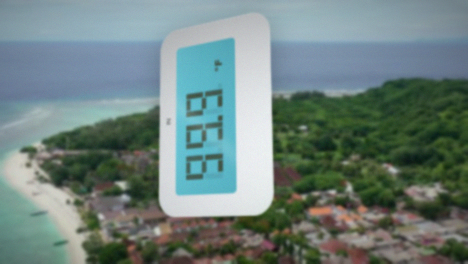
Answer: 99.9°F
